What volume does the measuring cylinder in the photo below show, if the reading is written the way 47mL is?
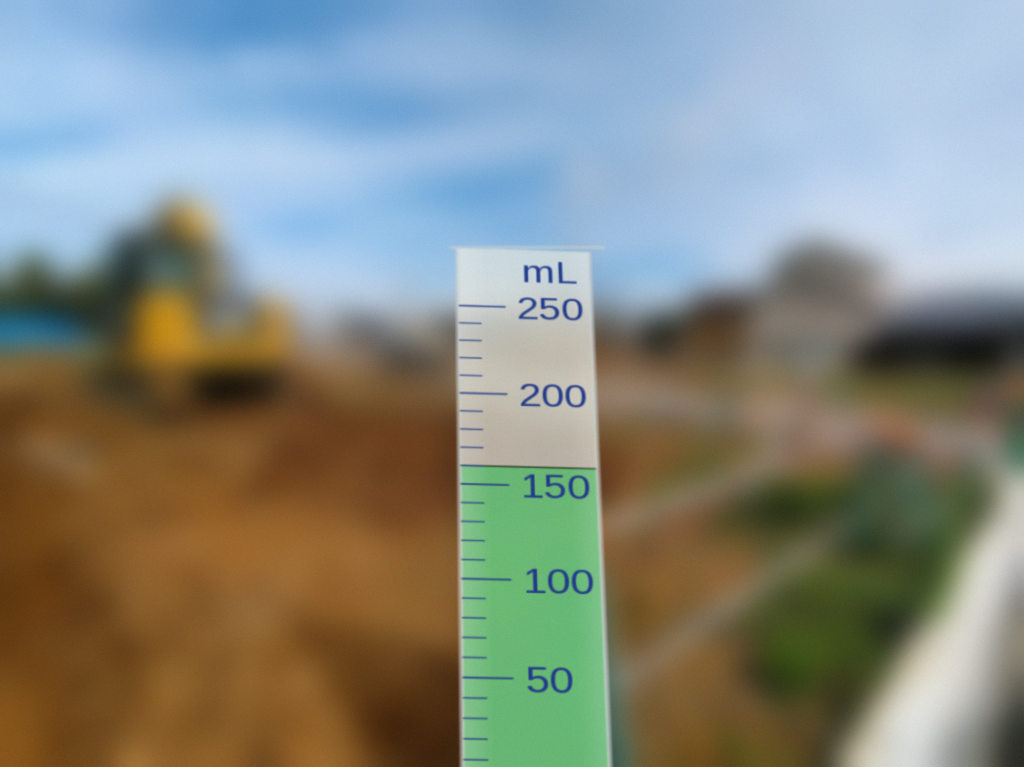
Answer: 160mL
